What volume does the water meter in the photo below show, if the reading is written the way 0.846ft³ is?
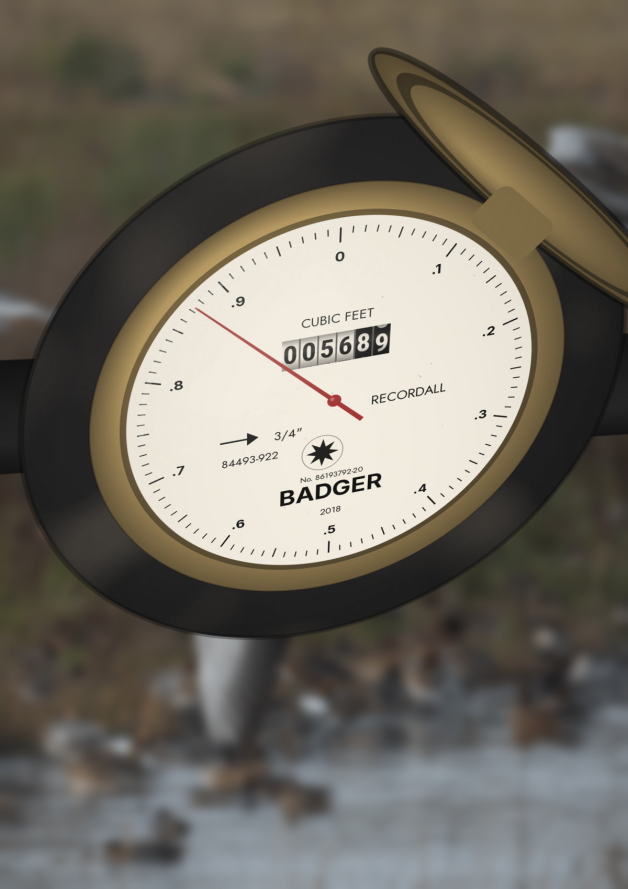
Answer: 5688.87ft³
